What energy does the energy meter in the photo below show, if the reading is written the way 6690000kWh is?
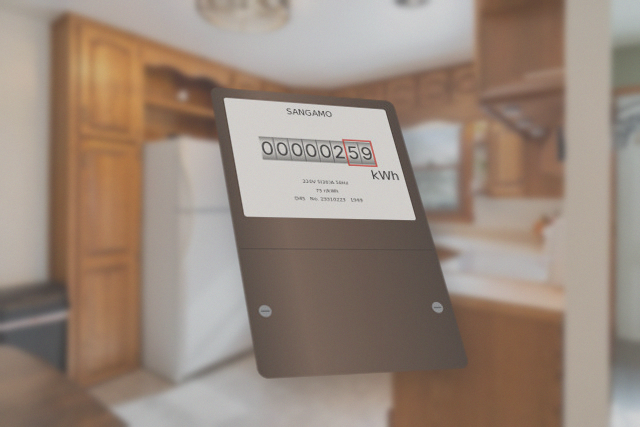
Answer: 2.59kWh
